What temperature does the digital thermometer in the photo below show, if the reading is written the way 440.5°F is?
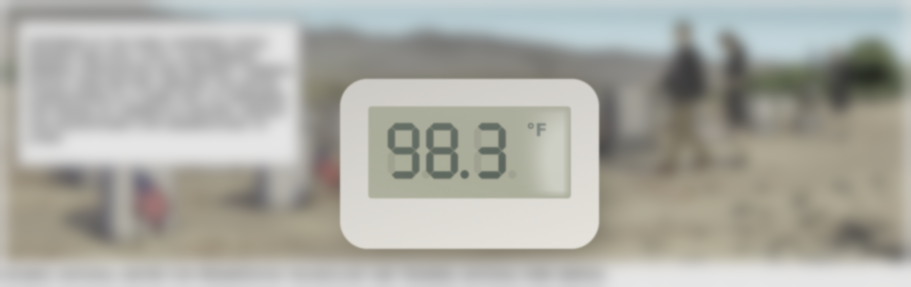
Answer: 98.3°F
